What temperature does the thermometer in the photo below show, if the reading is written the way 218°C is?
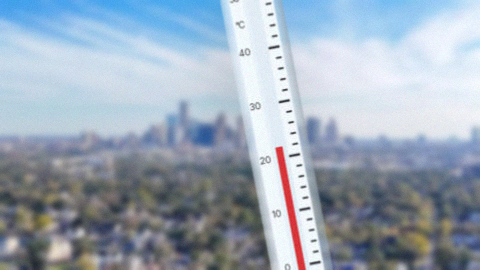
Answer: 22°C
